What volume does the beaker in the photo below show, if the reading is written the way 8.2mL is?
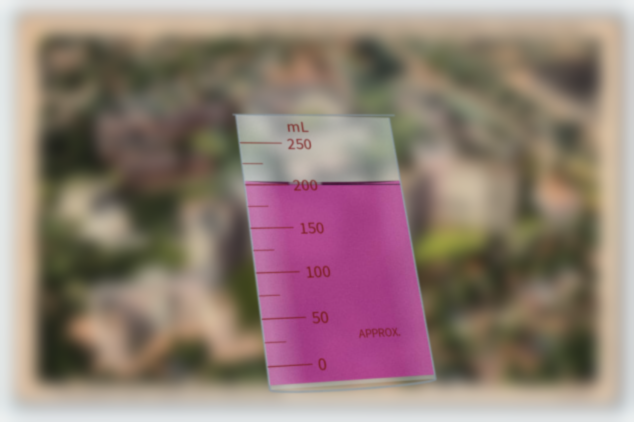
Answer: 200mL
